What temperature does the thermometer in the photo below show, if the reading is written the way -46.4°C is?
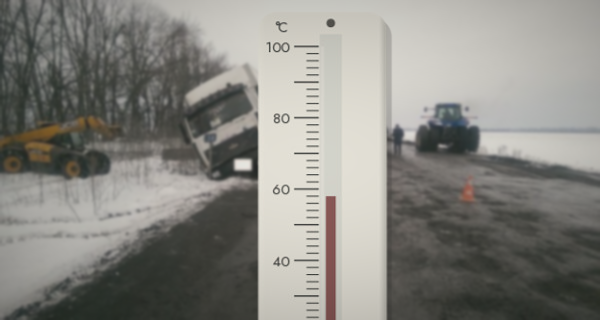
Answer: 58°C
